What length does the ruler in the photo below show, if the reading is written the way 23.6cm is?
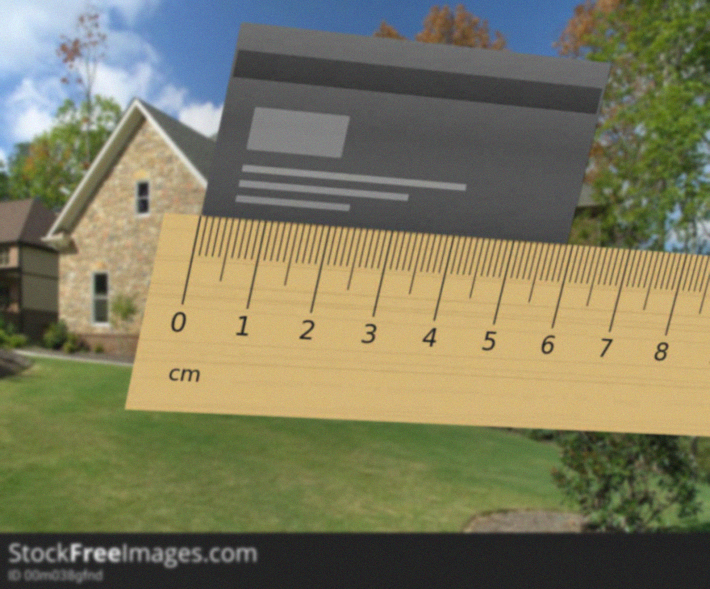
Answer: 5.9cm
